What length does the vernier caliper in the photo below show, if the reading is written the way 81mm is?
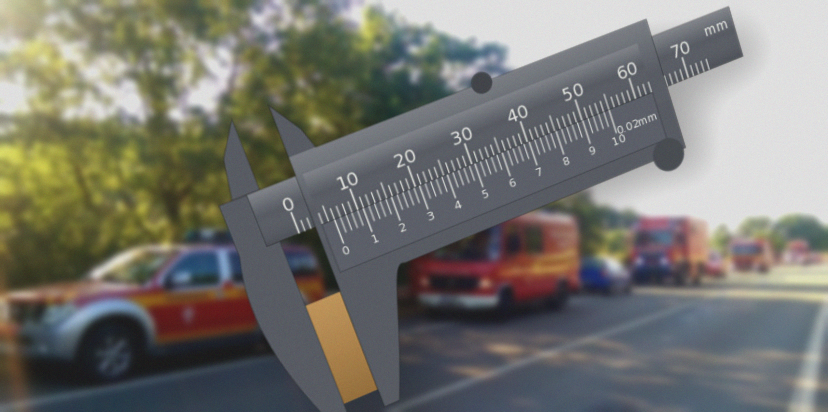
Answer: 6.0mm
